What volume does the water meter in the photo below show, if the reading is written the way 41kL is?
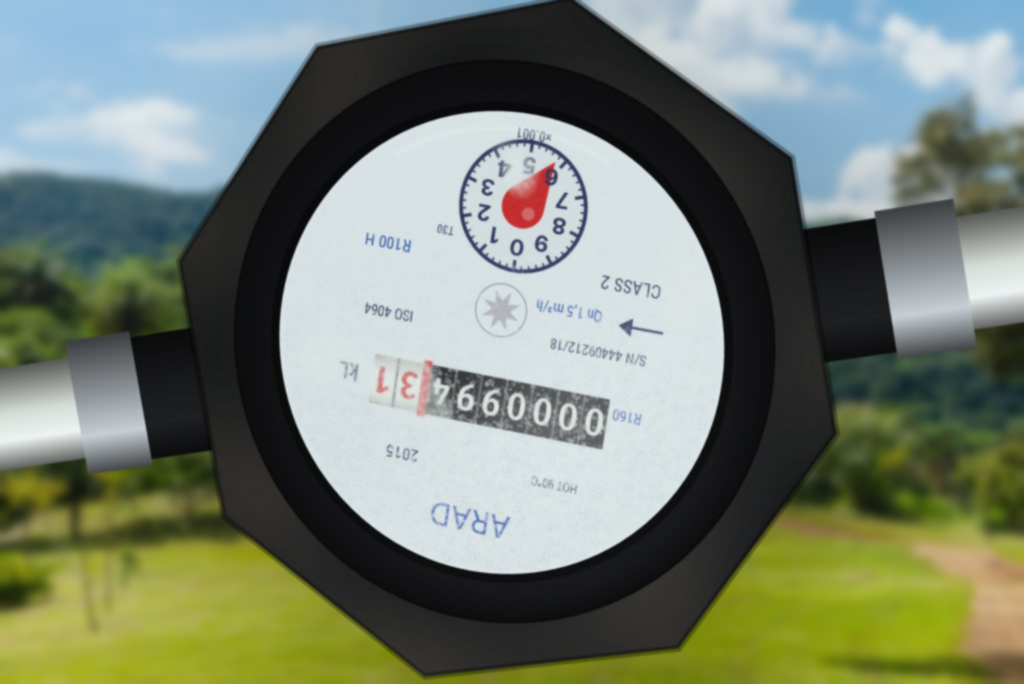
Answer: 994.315kL
